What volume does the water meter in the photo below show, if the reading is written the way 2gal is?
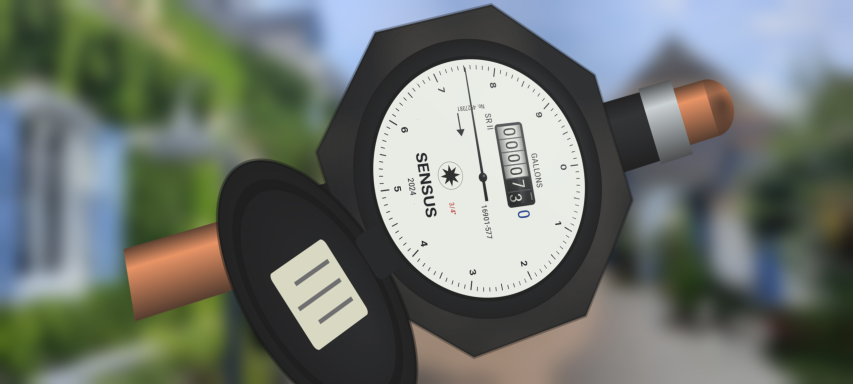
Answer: 727.5gal
